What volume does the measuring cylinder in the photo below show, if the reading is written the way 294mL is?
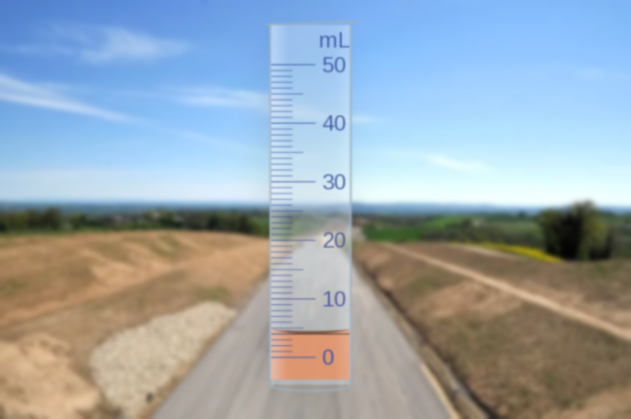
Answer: 4mL
